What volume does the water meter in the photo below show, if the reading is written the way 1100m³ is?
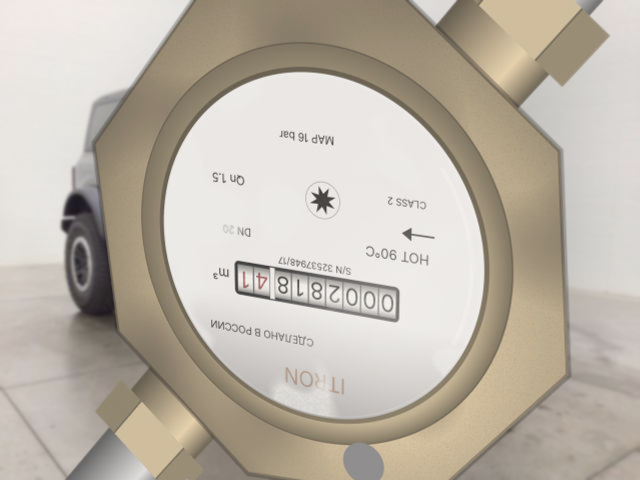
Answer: 2818.41m³
